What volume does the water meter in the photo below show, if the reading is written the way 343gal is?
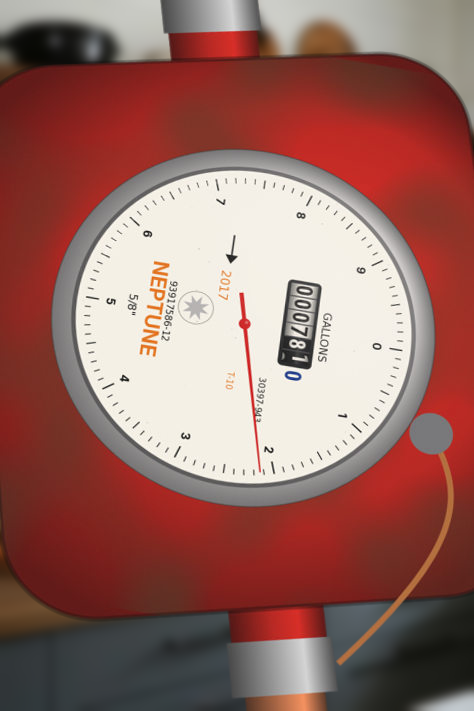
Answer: 7812.1gal
